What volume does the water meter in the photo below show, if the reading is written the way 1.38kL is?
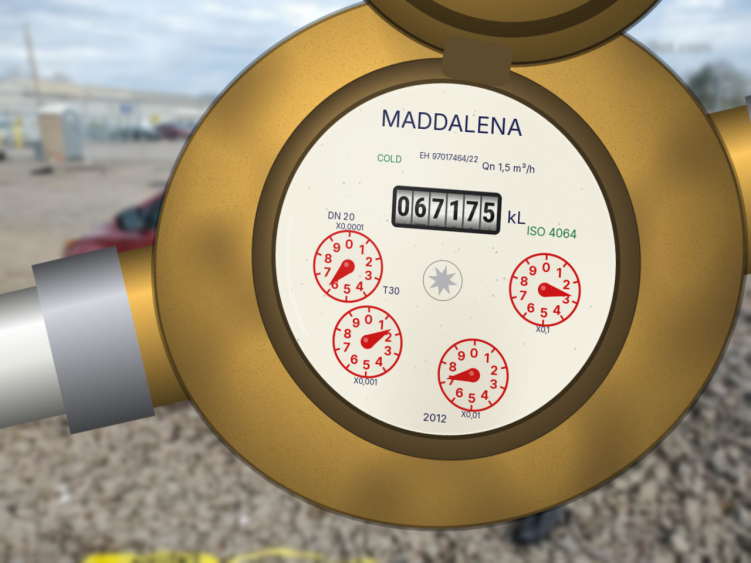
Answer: 67175.2716kL
